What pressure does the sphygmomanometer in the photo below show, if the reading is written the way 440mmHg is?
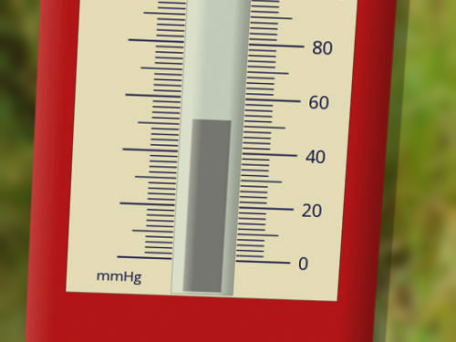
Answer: 52mmHg
